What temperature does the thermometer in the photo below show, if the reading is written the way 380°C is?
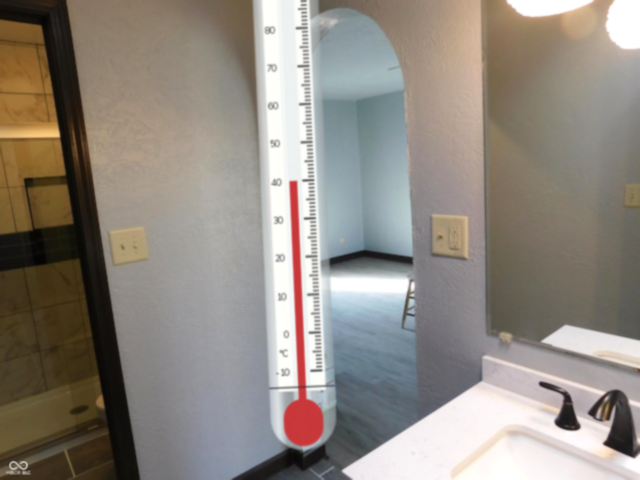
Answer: 40°C
